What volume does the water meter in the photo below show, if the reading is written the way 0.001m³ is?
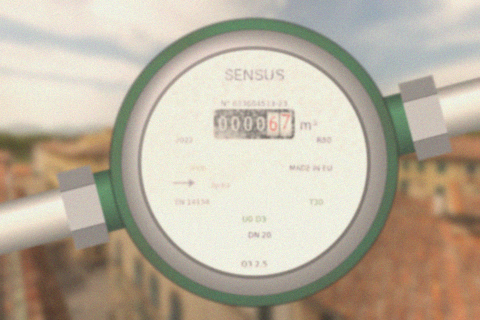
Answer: 0.67m³
